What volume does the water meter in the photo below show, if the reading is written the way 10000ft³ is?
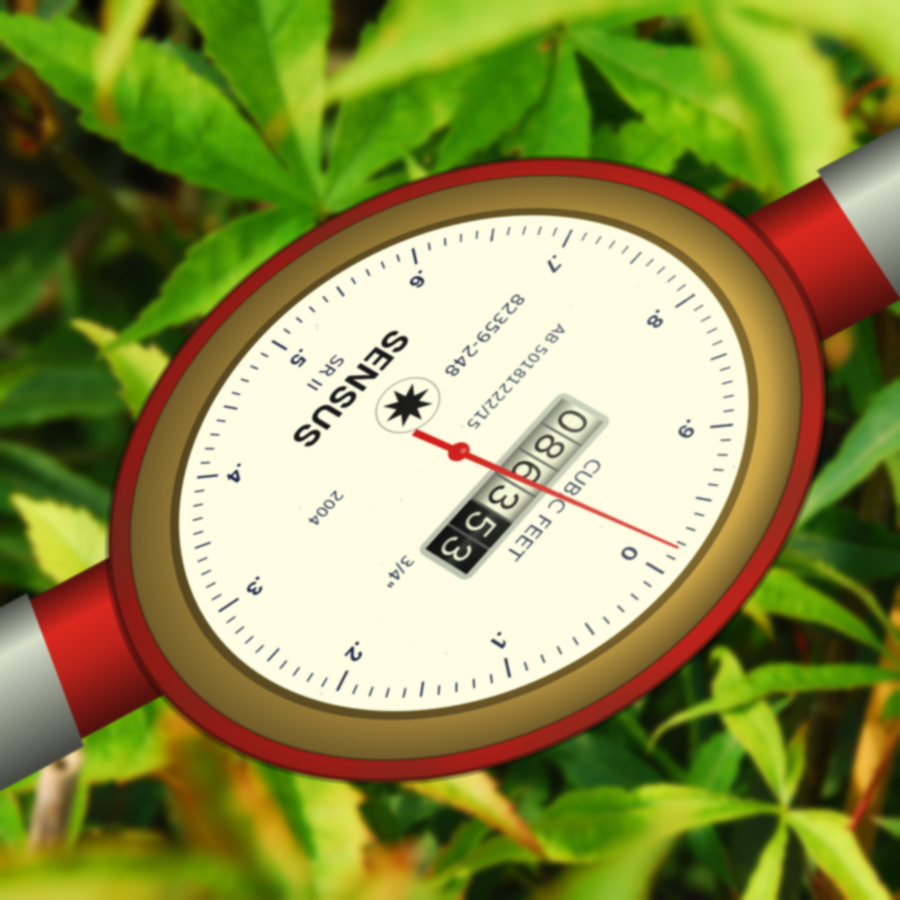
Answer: 86352.98ft³
